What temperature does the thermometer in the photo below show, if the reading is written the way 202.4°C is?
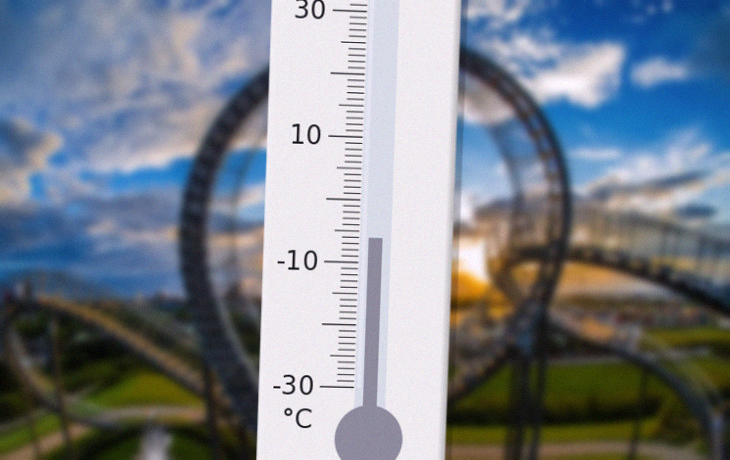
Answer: -6°C
